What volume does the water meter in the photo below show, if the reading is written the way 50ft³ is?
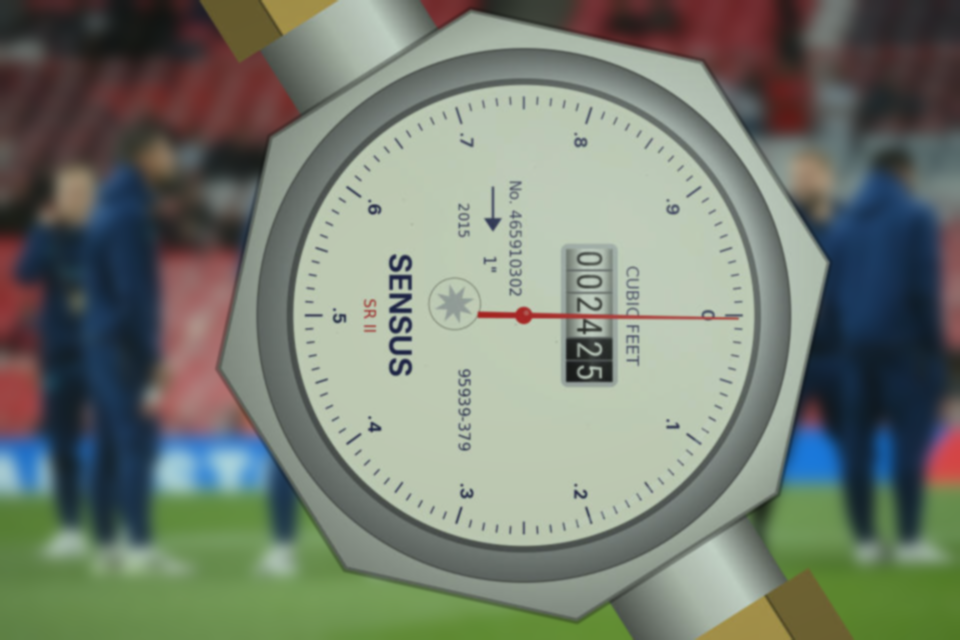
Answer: 2425.00ft³
